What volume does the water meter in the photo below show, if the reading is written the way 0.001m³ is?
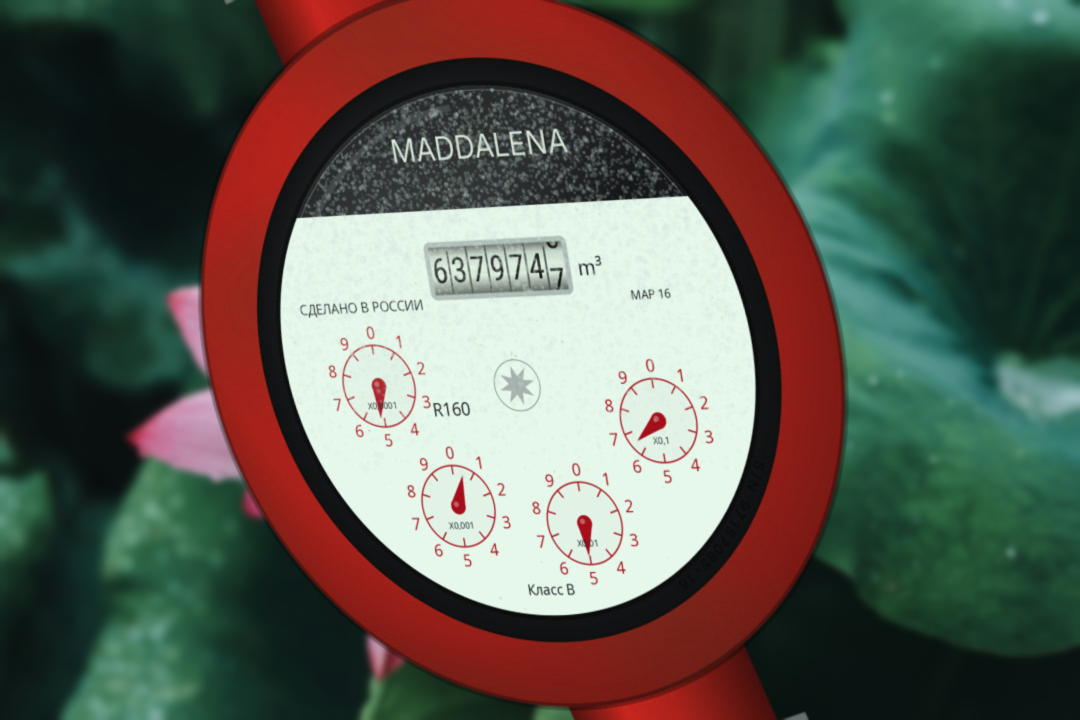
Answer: 6379746.6505m³
